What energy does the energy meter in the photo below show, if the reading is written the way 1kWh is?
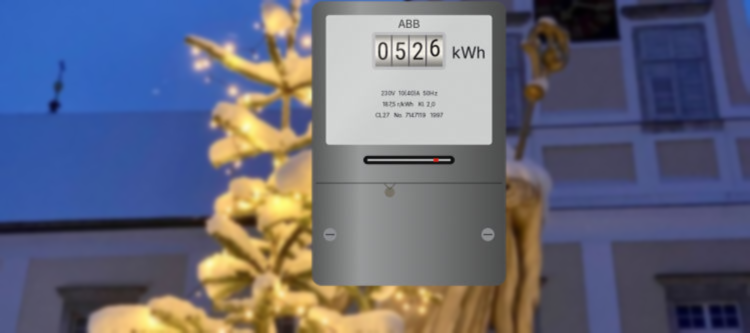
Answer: 526kWh
